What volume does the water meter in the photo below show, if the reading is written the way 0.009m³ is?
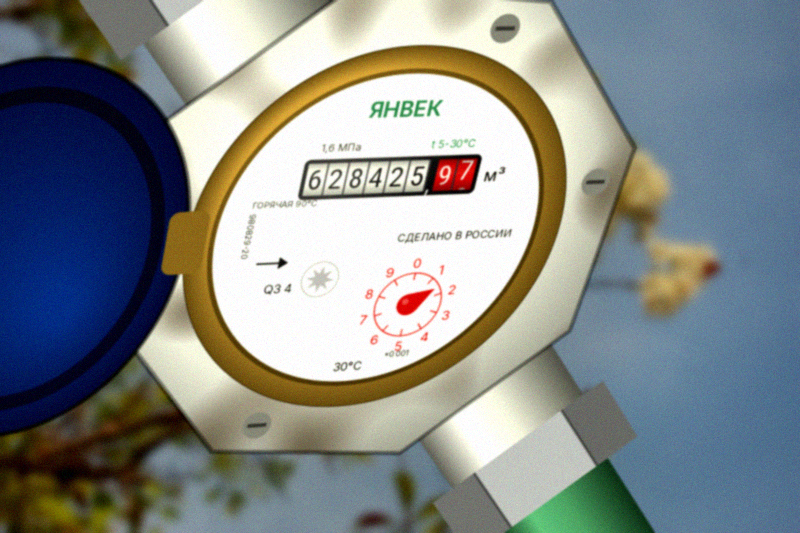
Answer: 628425.971m³
